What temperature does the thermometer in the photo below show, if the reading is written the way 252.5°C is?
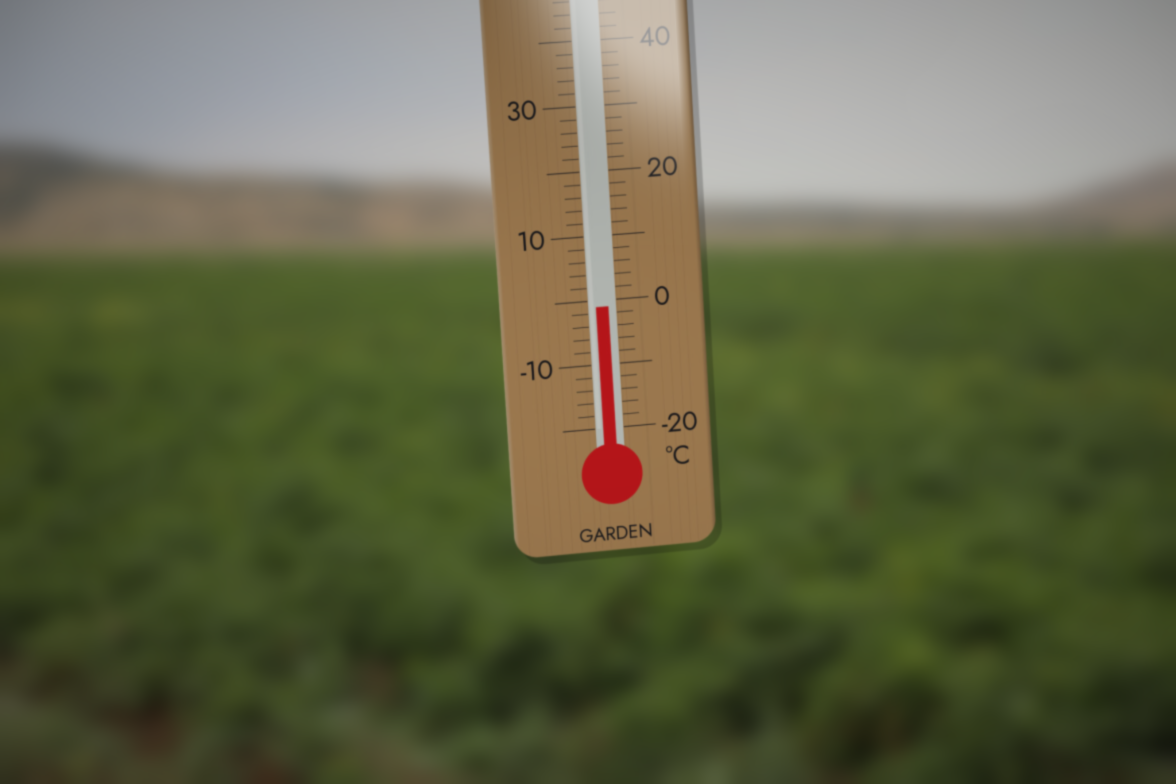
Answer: -1°C
